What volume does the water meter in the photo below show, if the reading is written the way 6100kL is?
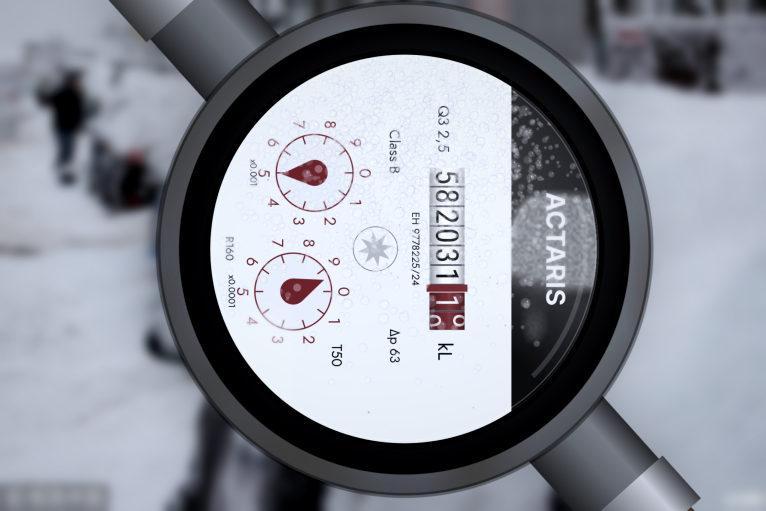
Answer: 582031.1849kL
